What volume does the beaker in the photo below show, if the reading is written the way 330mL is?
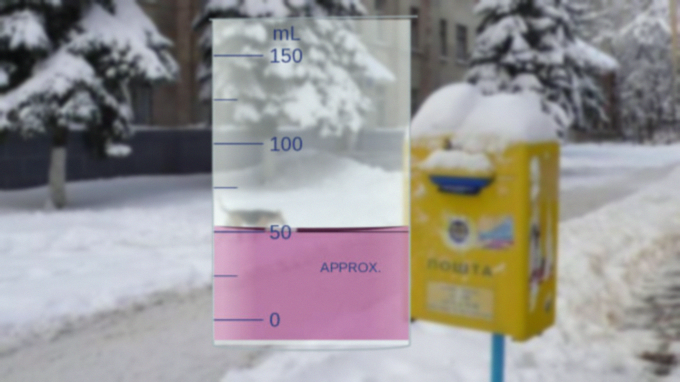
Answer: 50mL
